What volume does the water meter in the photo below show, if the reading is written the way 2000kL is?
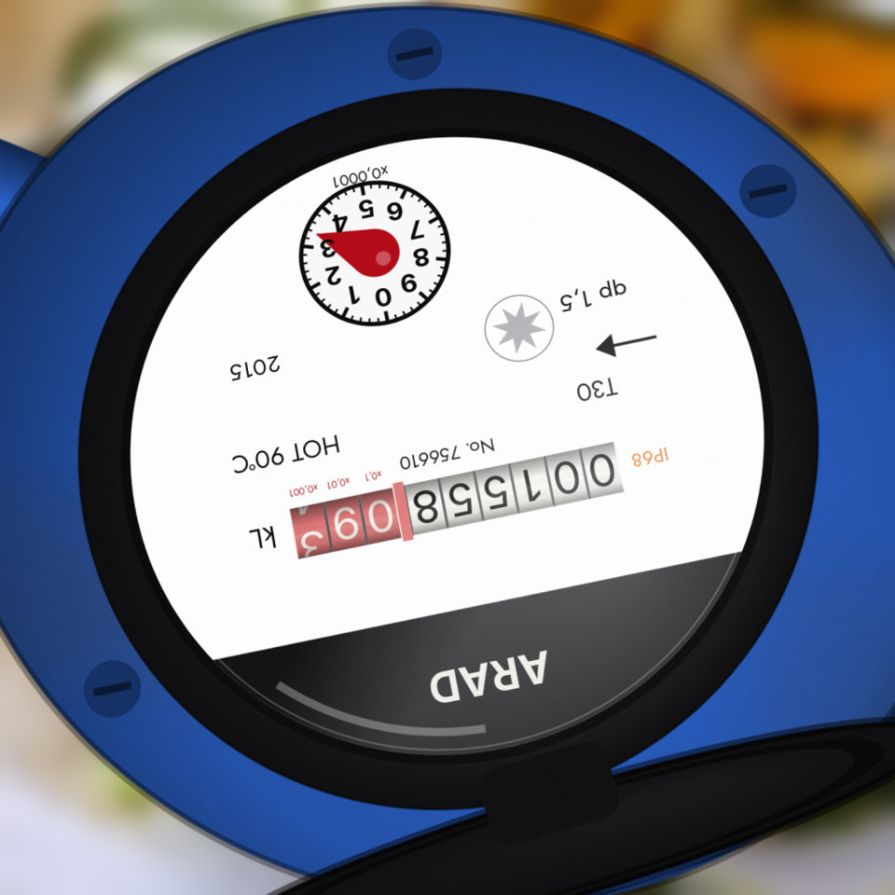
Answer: 1558.0933kL
